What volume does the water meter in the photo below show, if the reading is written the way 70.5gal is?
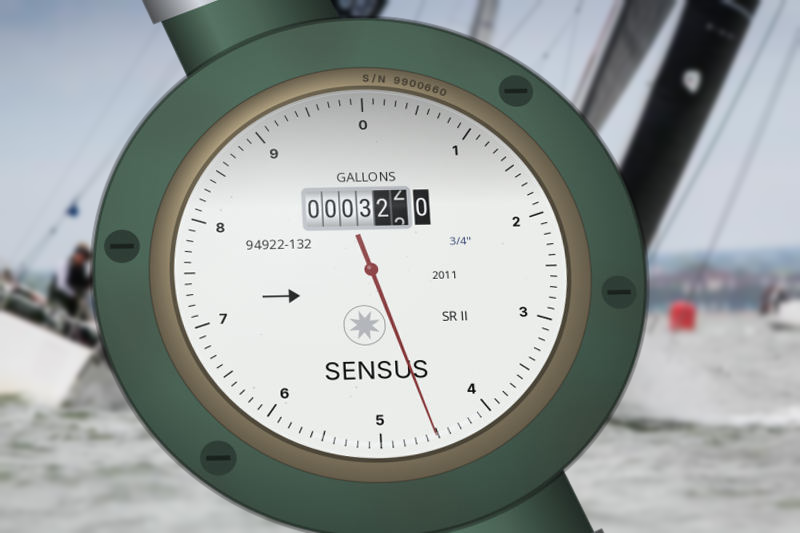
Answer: 3224.5gal
